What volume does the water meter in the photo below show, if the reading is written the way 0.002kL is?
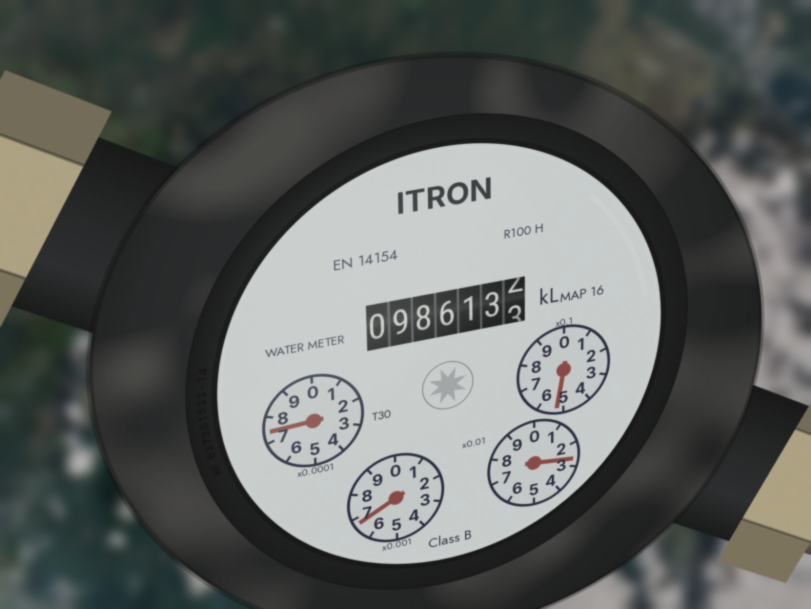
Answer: 986132.5267kL
